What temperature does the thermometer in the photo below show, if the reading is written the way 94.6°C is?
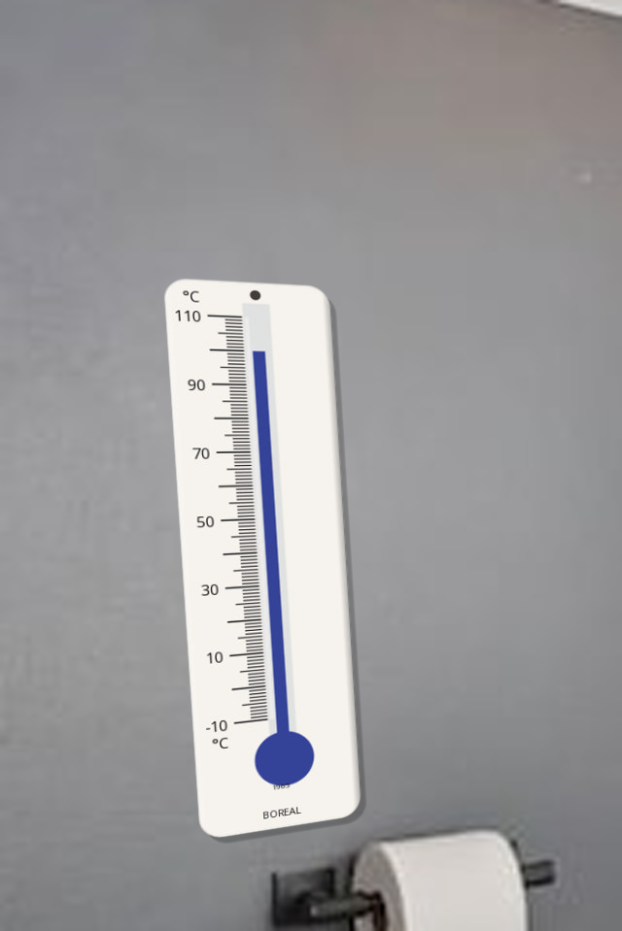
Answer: 100°C
